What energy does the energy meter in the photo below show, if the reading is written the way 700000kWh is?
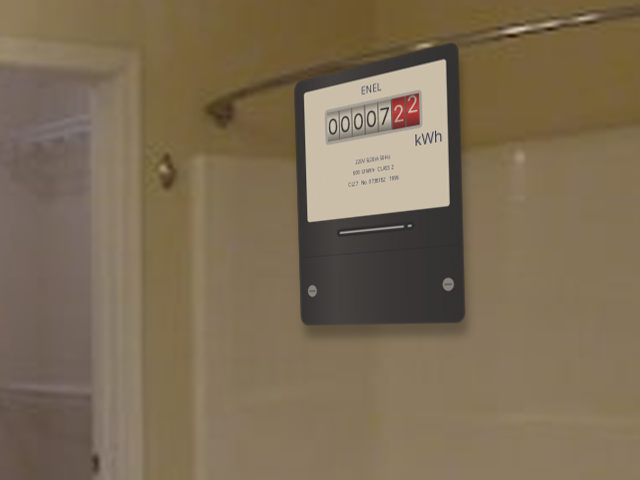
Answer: 7.22kWh
